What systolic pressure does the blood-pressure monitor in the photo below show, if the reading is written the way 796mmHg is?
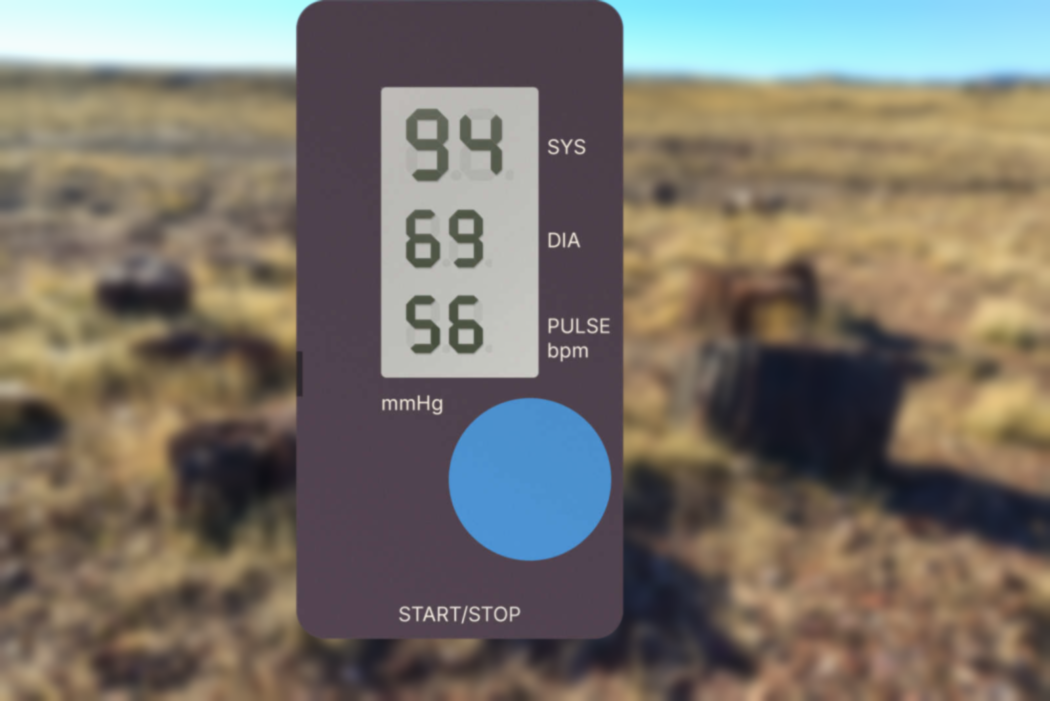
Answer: 94mmHg
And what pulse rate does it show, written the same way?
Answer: 56bpm
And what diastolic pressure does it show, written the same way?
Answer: 69mmHg
